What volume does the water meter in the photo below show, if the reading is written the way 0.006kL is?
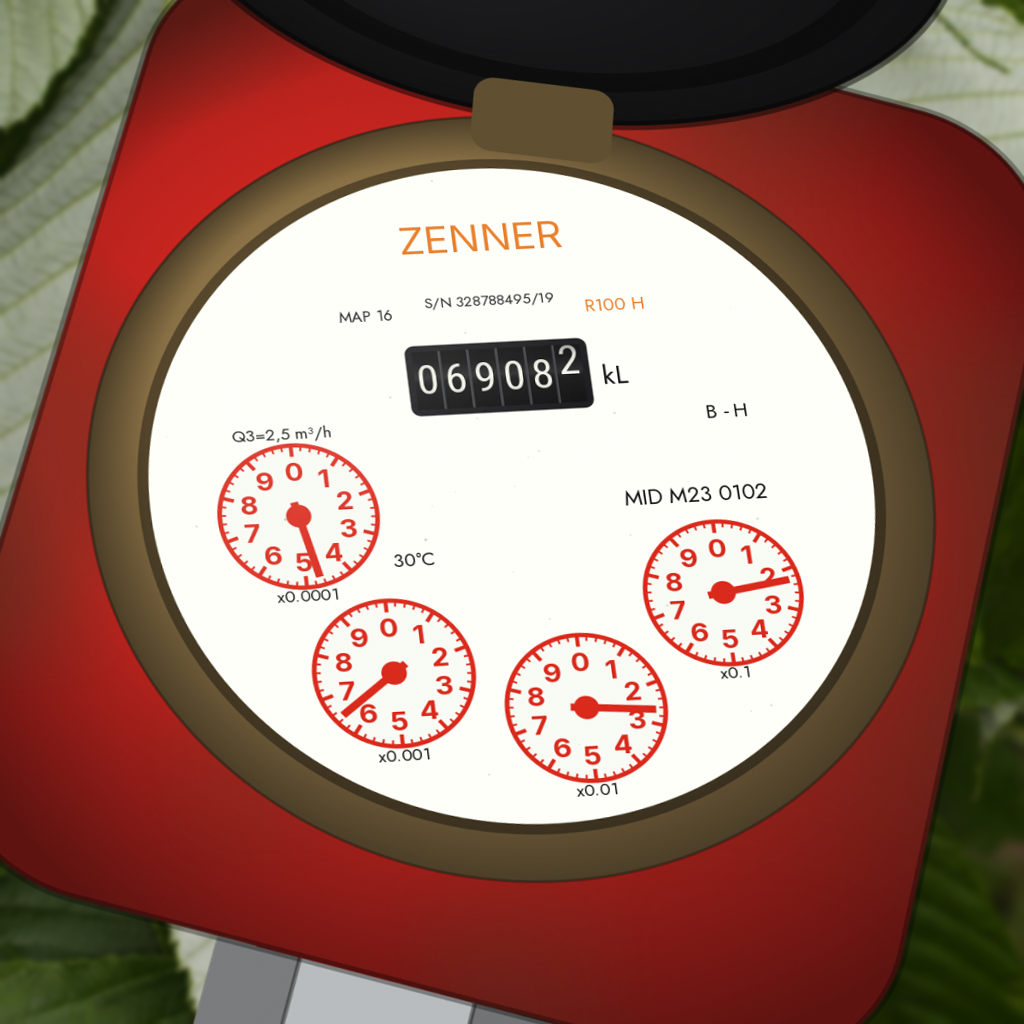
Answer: 69082.2264kL
